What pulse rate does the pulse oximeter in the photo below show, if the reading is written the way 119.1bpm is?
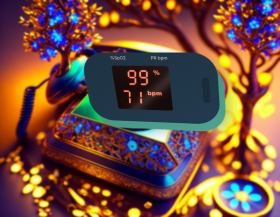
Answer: 71bpm
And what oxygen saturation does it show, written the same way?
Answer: 99%
